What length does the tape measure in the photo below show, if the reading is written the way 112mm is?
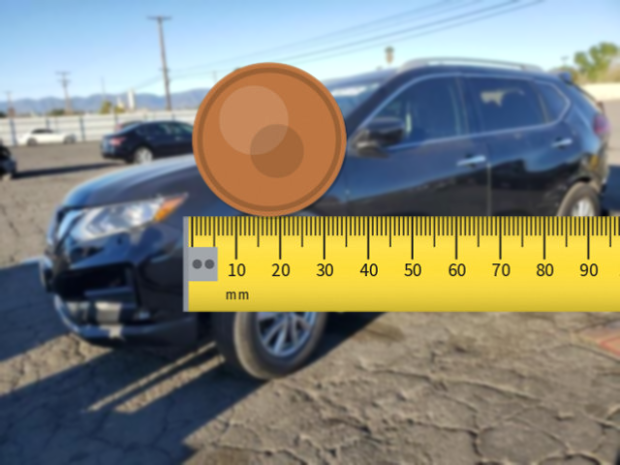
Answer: 35mm
